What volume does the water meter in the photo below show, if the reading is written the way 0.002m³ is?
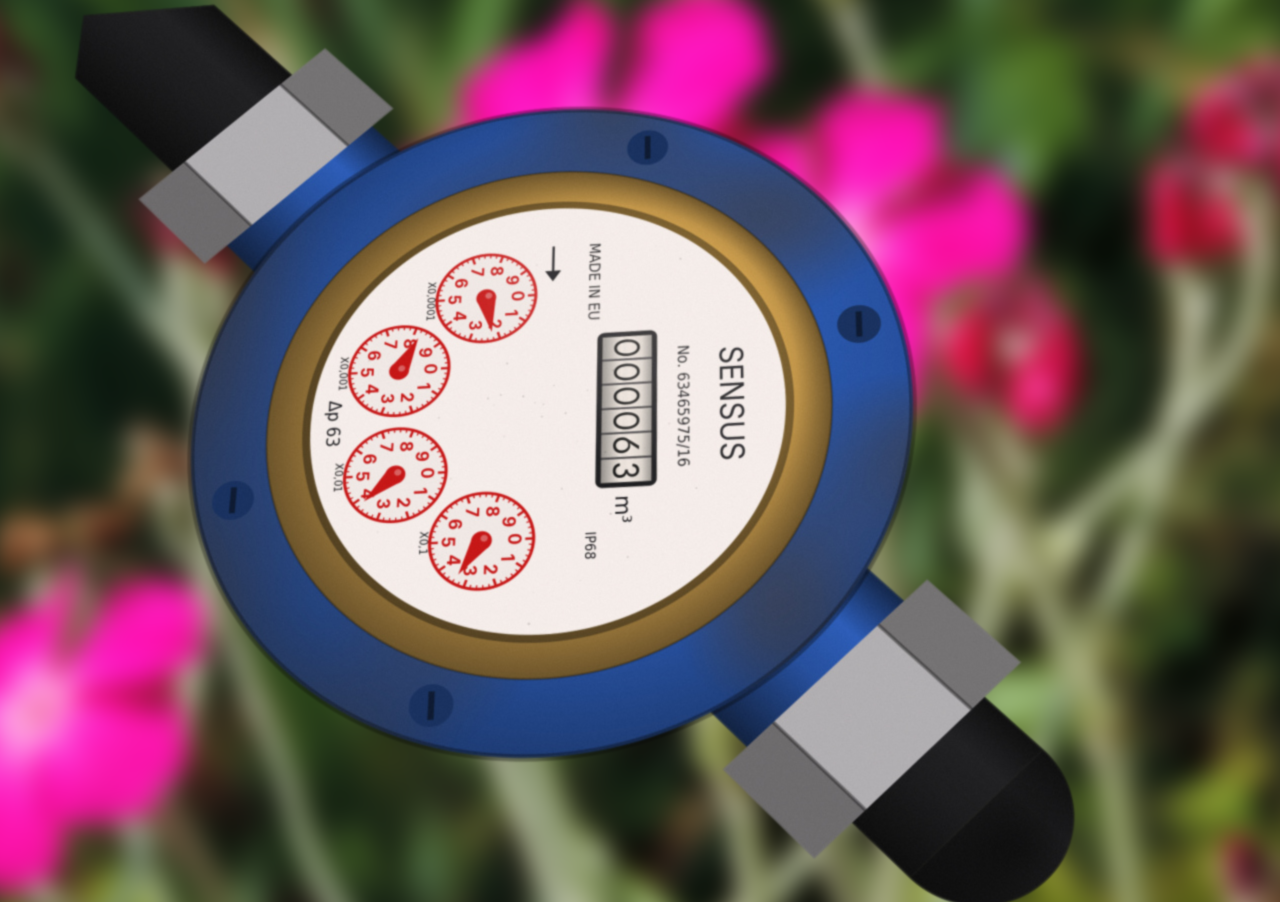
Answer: 63.3382m³
